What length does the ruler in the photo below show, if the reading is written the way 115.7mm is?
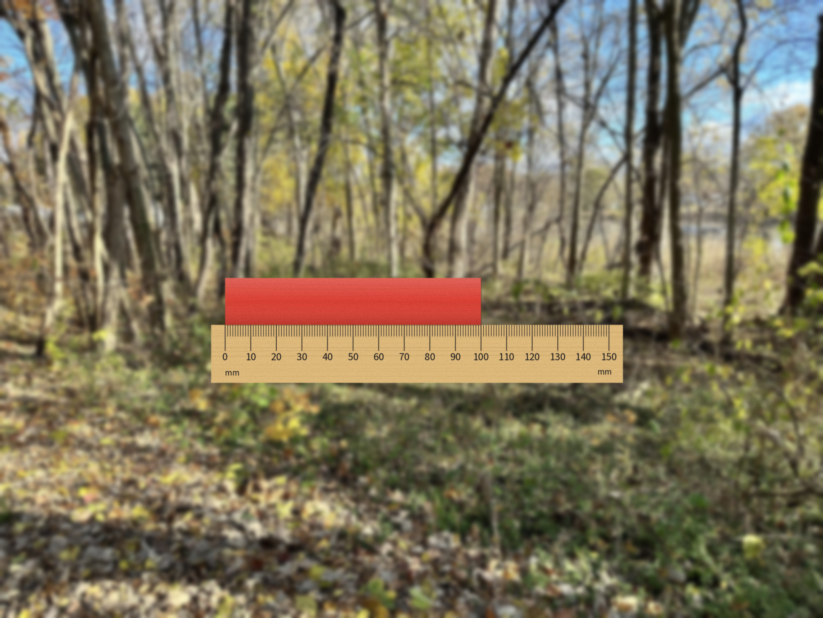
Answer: 100mm
